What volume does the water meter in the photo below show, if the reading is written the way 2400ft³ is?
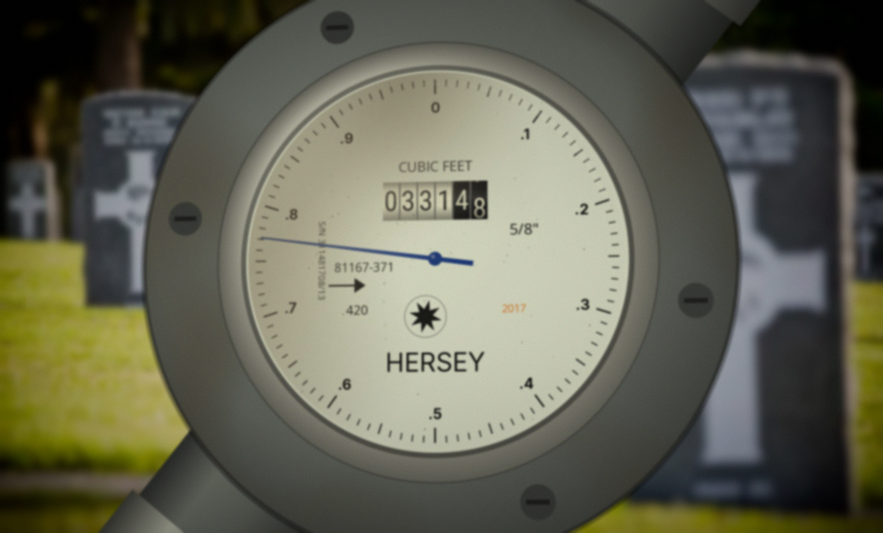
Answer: 33147.77ft³
